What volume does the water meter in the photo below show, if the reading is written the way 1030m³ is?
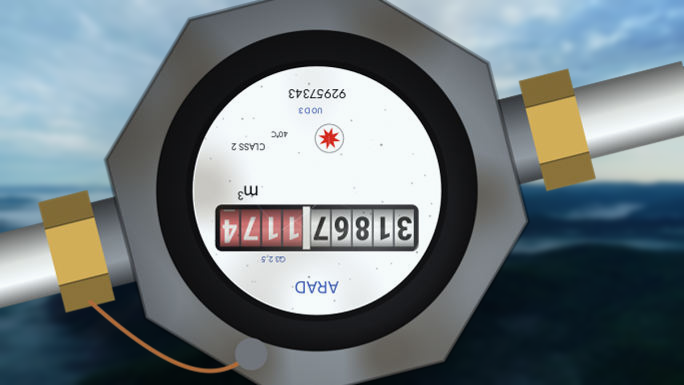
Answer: 31867.1174m³
